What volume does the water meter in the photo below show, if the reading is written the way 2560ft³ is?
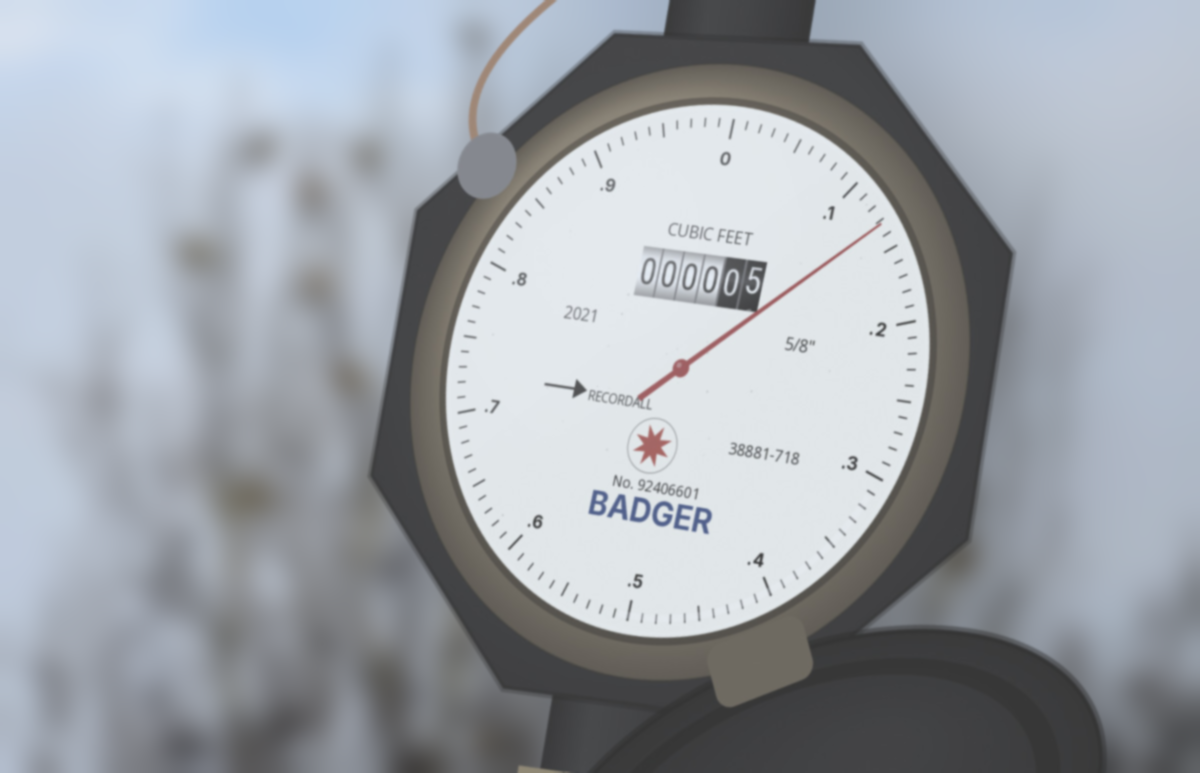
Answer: 5.13ft³
